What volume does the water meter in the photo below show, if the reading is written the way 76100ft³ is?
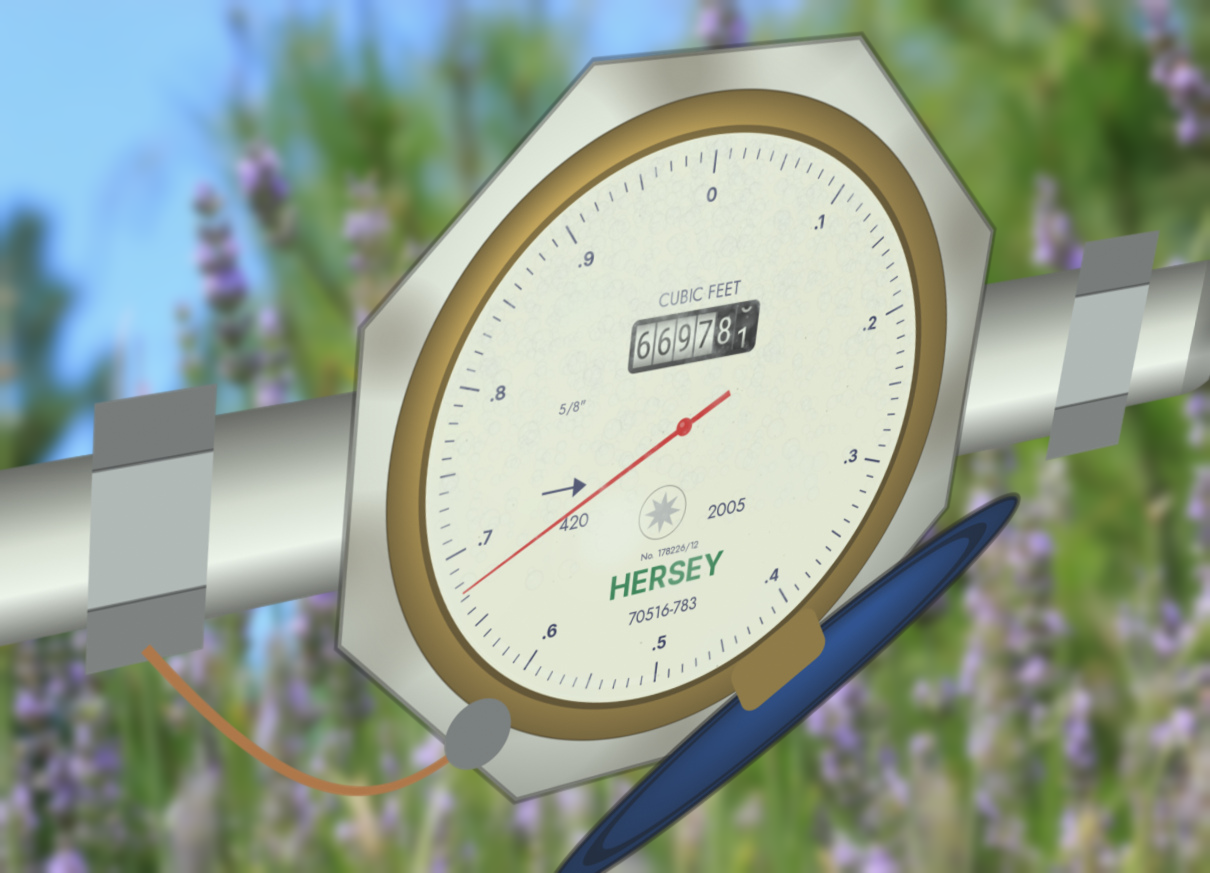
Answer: 669780.67ft³
